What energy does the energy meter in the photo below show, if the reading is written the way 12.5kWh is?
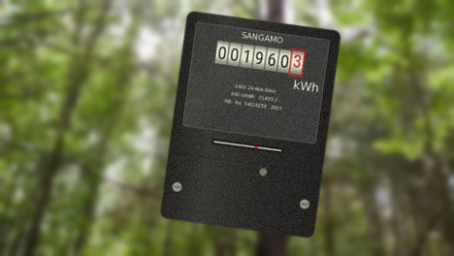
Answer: 1960.3kWh
